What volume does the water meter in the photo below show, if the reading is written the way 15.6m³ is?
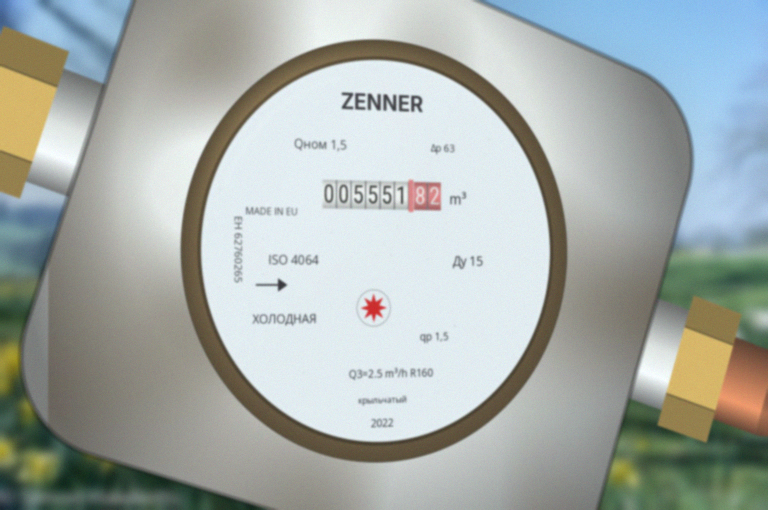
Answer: 5551.82m³
